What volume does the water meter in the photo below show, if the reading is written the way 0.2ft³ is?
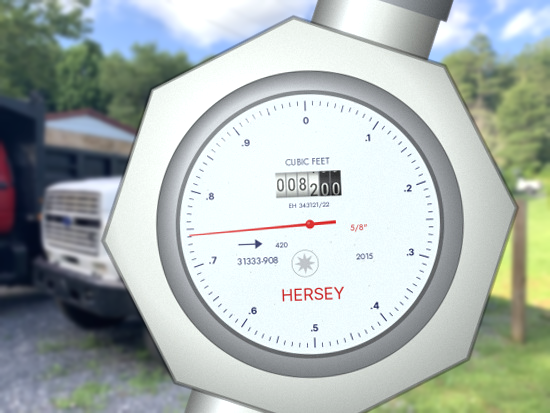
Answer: 8199.74ft³
